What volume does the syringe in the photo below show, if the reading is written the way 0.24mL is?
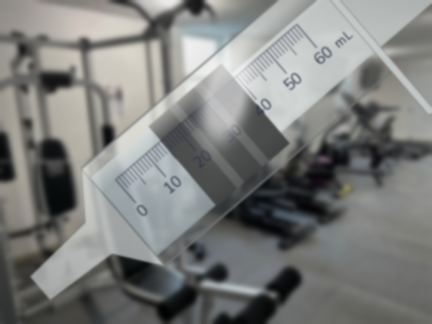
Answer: 15mL
